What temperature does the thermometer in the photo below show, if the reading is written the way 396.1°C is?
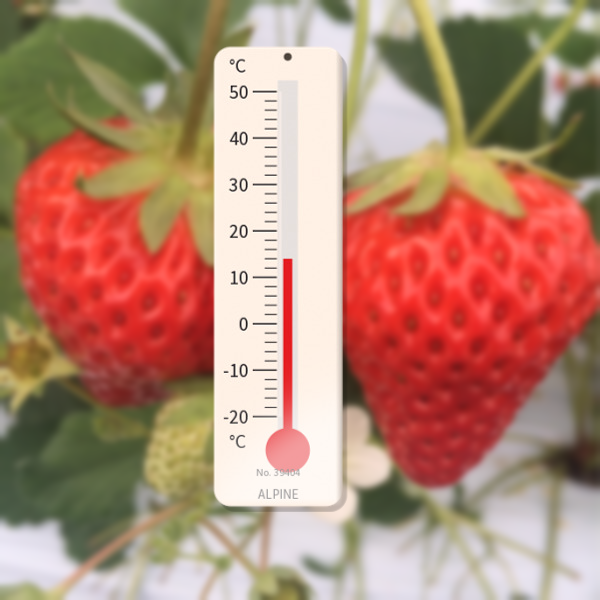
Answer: 14°C
